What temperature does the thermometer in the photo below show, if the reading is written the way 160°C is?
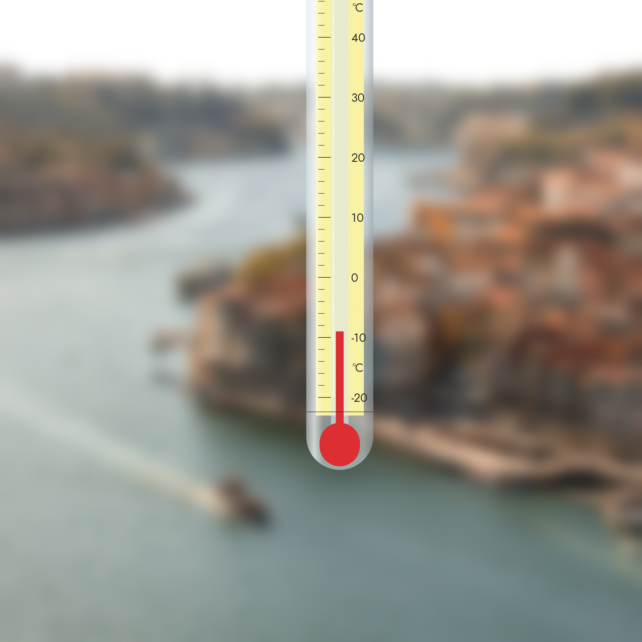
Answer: -9°C
